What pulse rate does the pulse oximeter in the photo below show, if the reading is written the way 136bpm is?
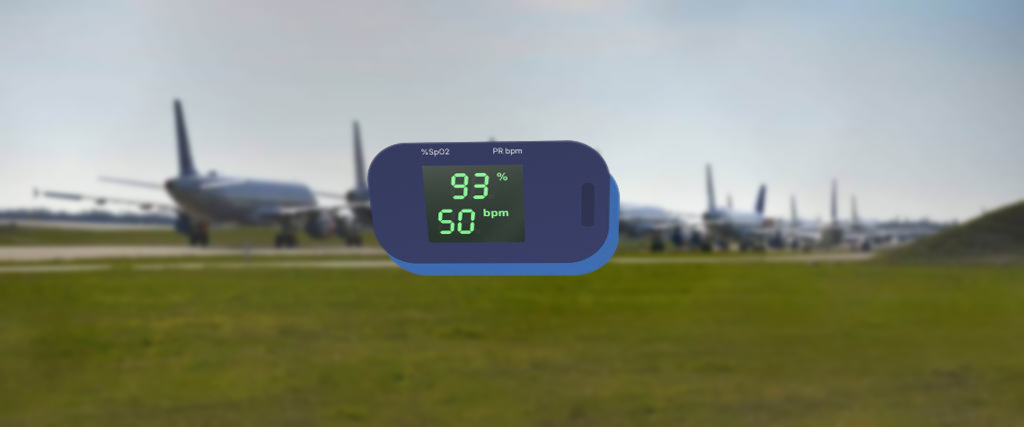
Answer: 50bpm
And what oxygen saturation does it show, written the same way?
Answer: 93%
